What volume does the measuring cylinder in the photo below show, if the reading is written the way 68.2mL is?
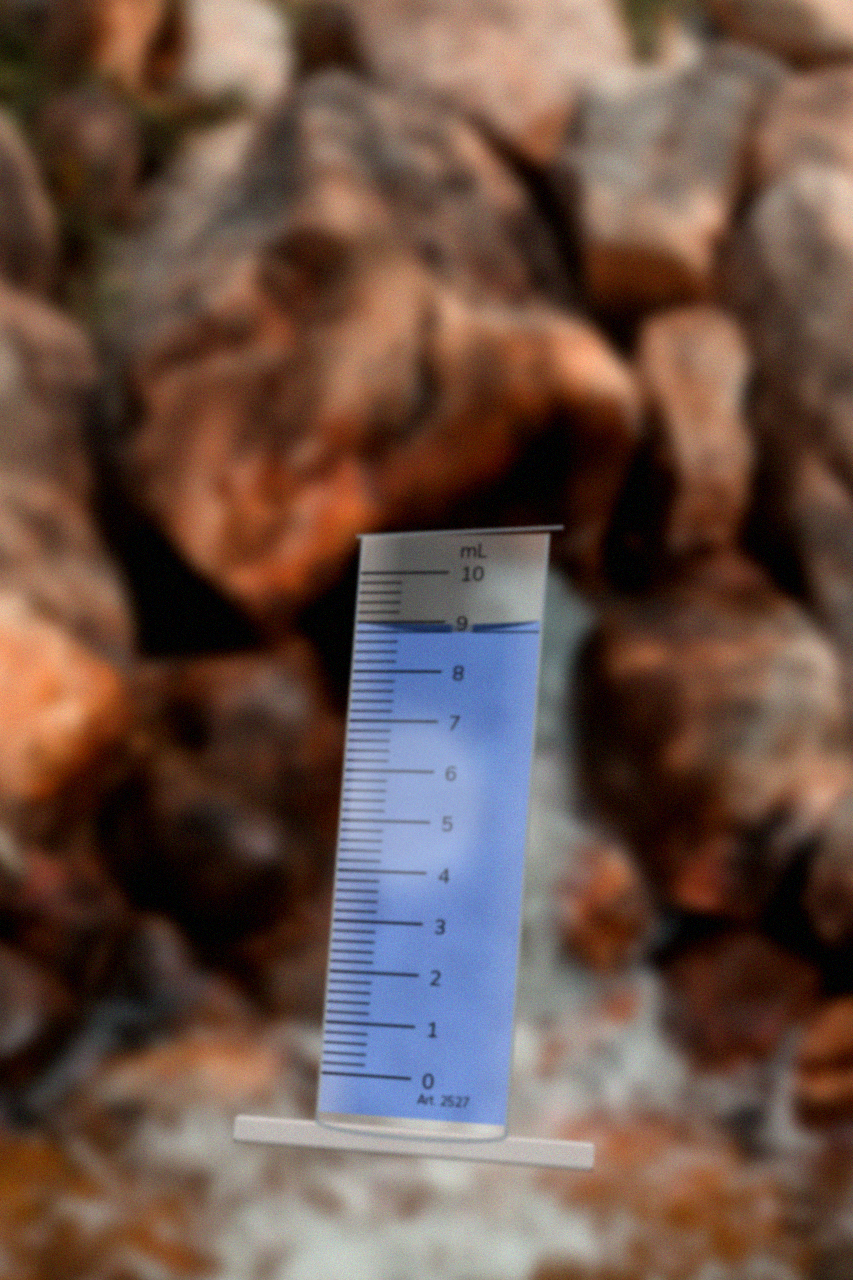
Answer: 8.8mL
